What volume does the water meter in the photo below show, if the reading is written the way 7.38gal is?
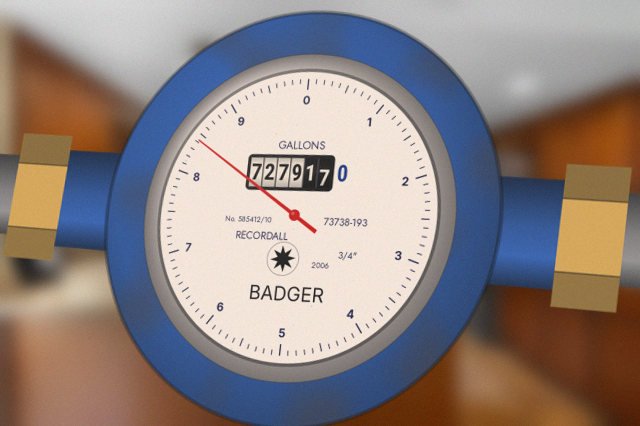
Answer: 7279168.4gal
